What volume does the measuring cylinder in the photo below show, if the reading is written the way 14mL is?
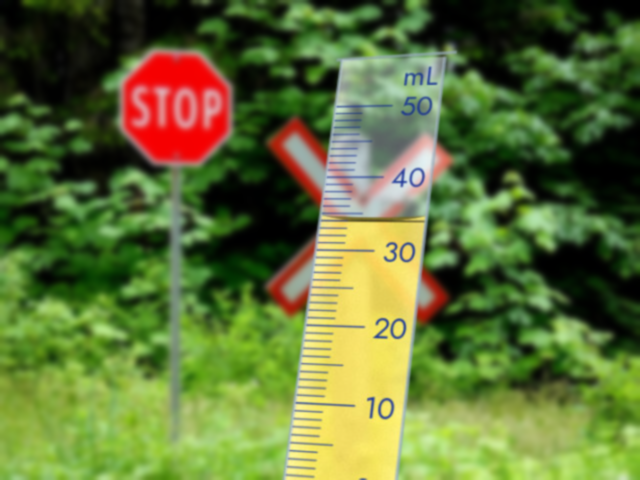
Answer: 34mL
